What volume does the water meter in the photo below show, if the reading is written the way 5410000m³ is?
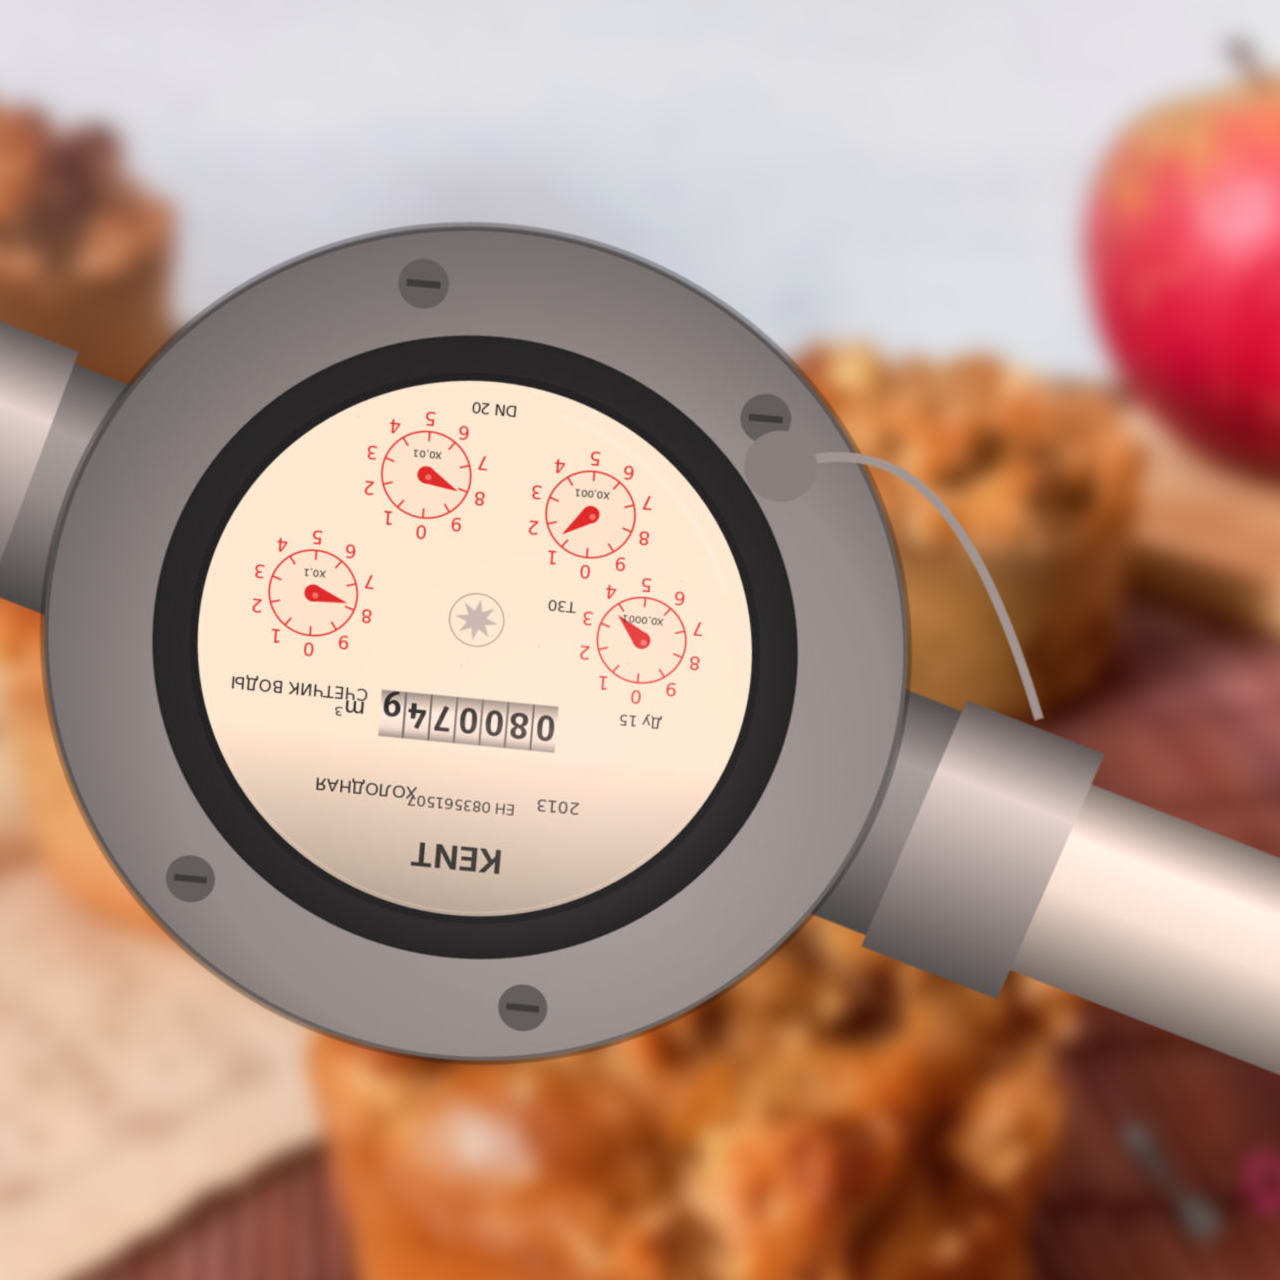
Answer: 800748.7813m³
